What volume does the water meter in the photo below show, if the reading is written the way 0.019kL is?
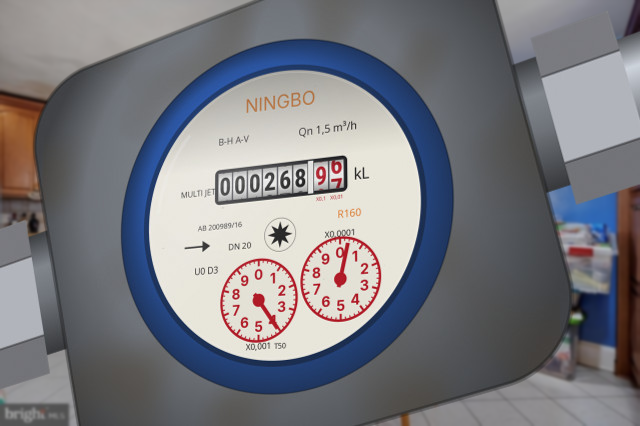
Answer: 268.9640kL
